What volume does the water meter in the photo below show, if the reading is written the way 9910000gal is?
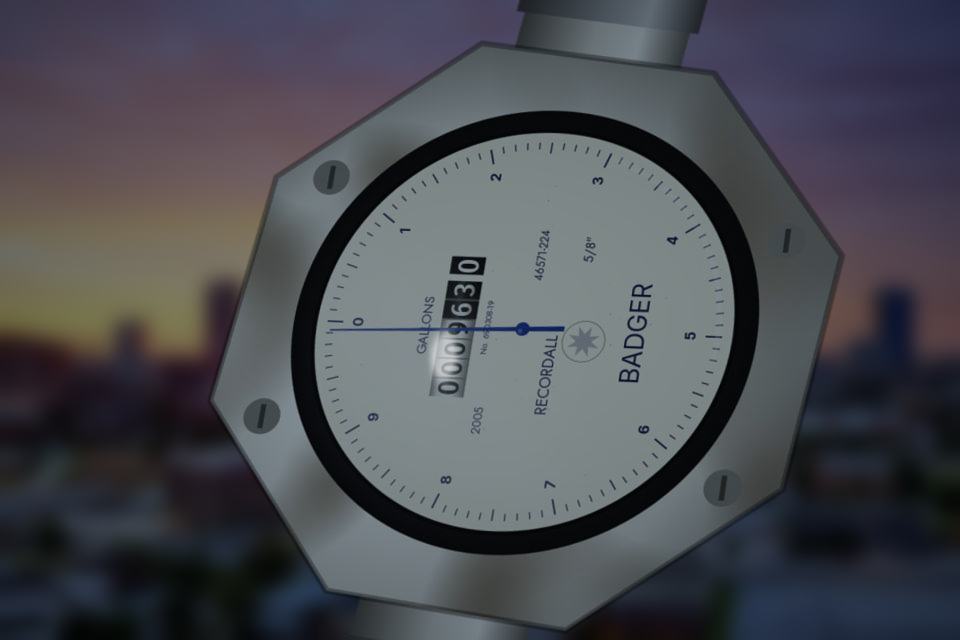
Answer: 9629.9gal
